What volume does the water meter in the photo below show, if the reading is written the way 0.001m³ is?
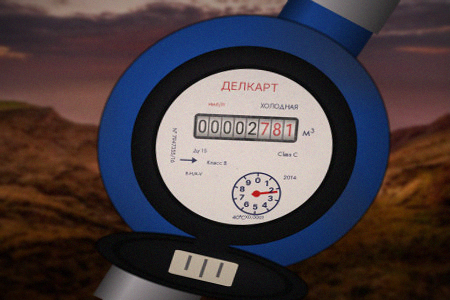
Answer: 2.7812m³
